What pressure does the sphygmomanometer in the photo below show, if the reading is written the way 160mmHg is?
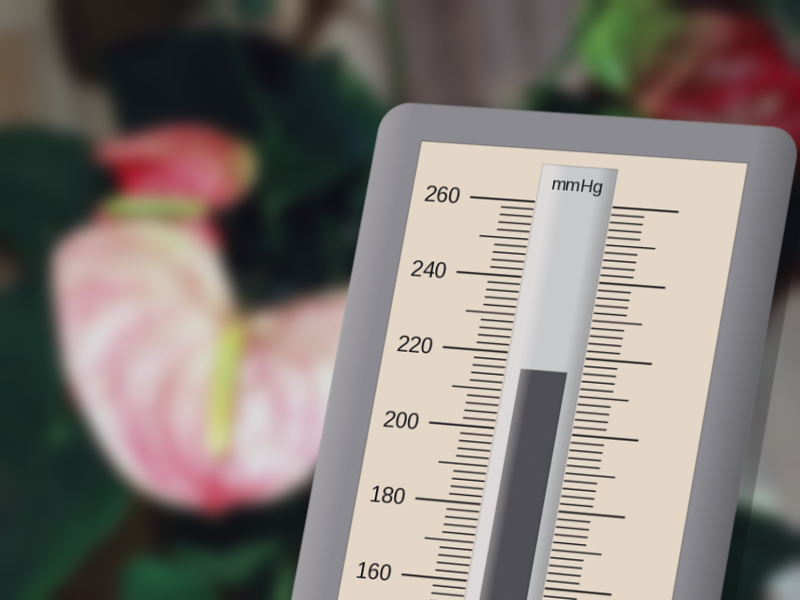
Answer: 216mmHg
